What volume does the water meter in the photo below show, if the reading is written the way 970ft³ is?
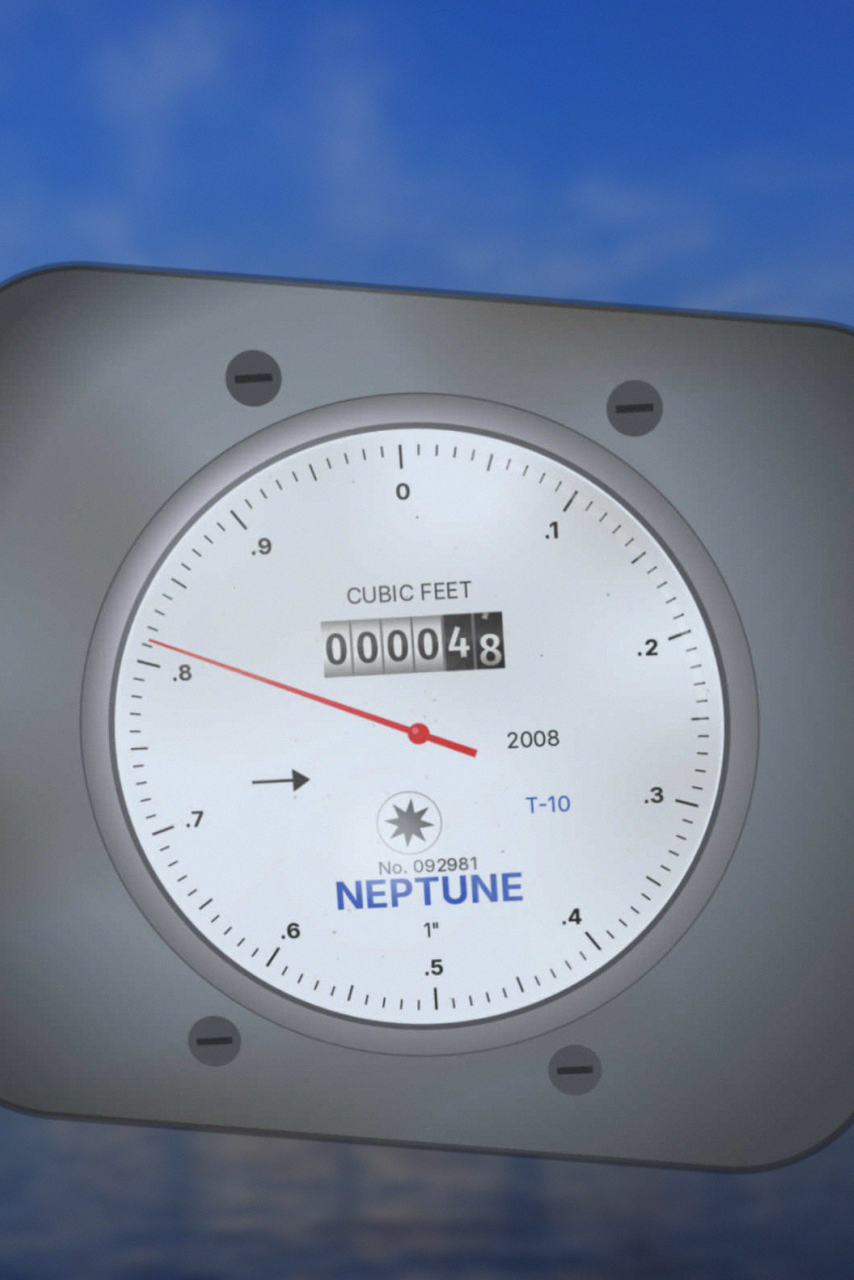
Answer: 47.81ft³
